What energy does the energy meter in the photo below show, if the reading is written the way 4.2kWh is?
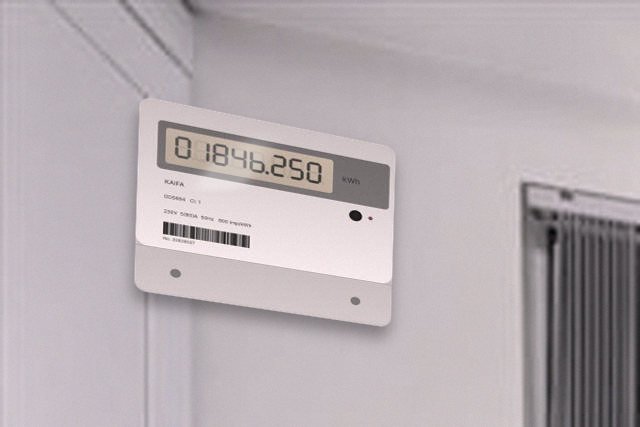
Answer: 1846.250kWh
